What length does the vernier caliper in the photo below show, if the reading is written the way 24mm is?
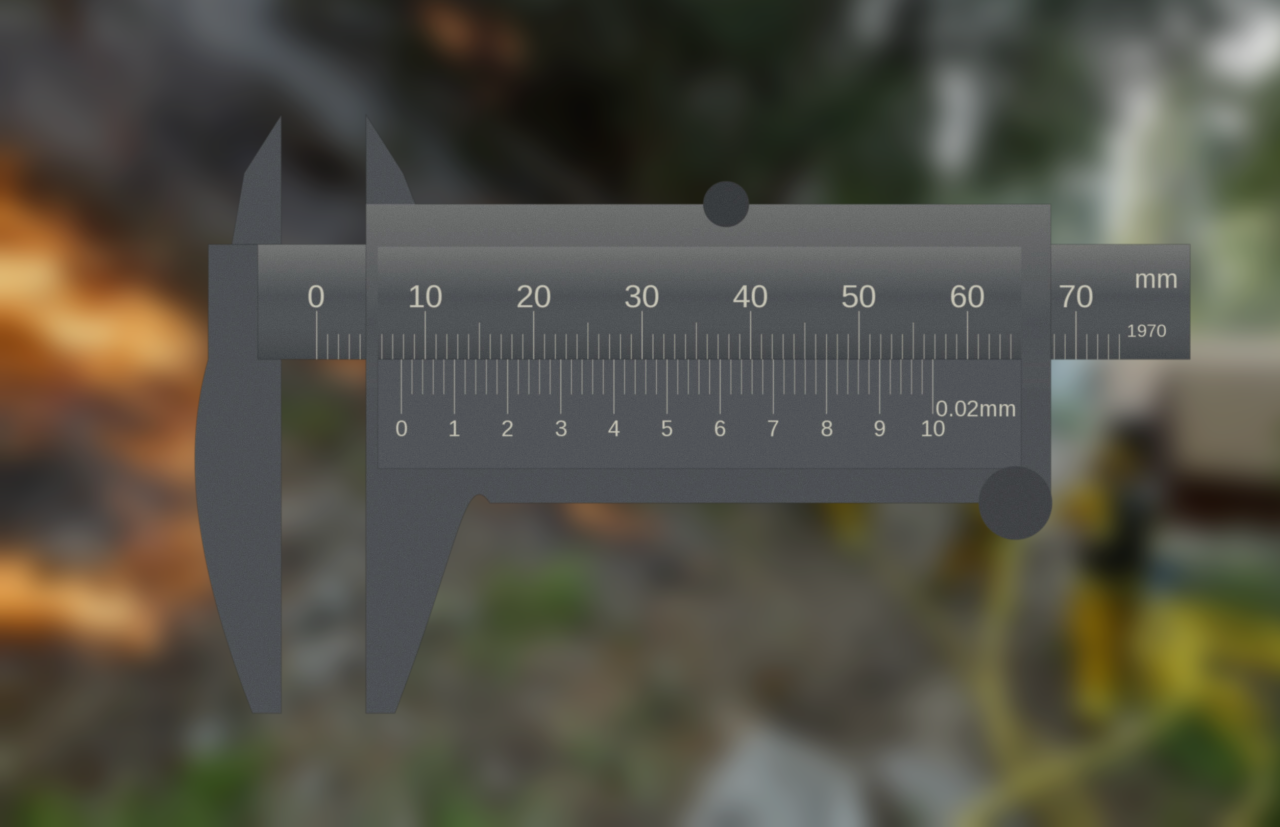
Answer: 7.8mm
